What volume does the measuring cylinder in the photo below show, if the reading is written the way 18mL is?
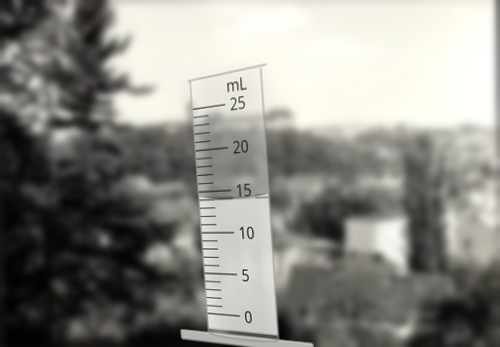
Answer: 14mL
